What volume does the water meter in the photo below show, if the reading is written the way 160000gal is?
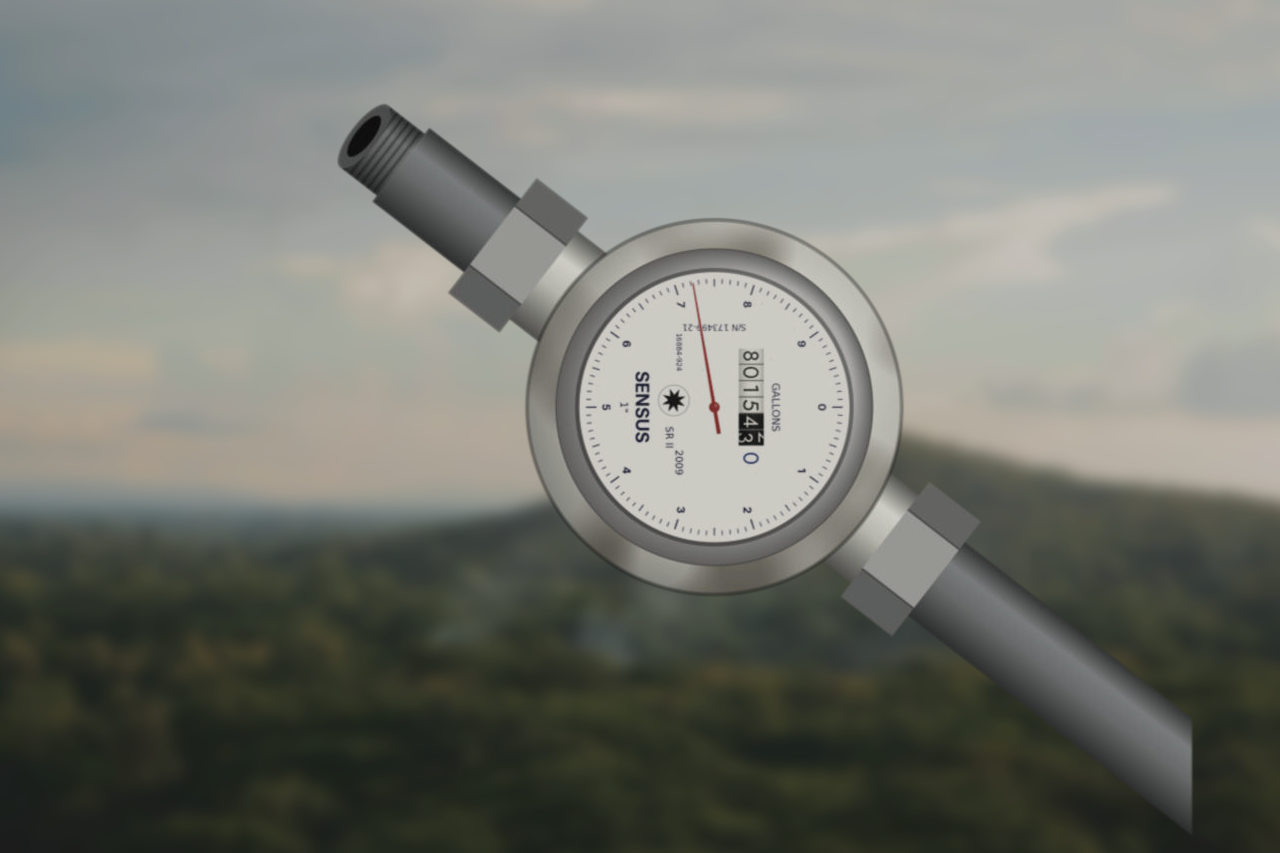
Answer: 8015427.2gal
